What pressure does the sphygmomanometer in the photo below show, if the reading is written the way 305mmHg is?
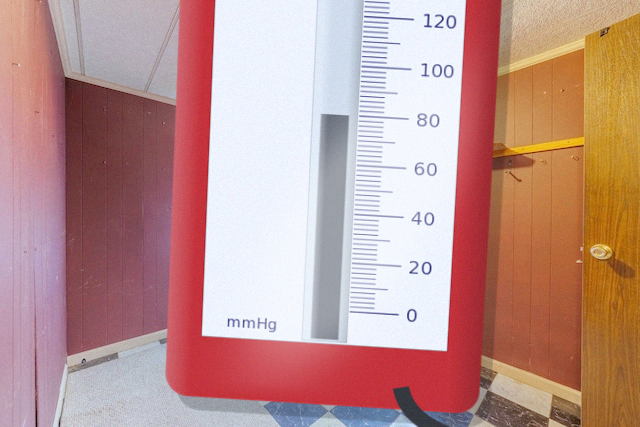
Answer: 80mmHg
